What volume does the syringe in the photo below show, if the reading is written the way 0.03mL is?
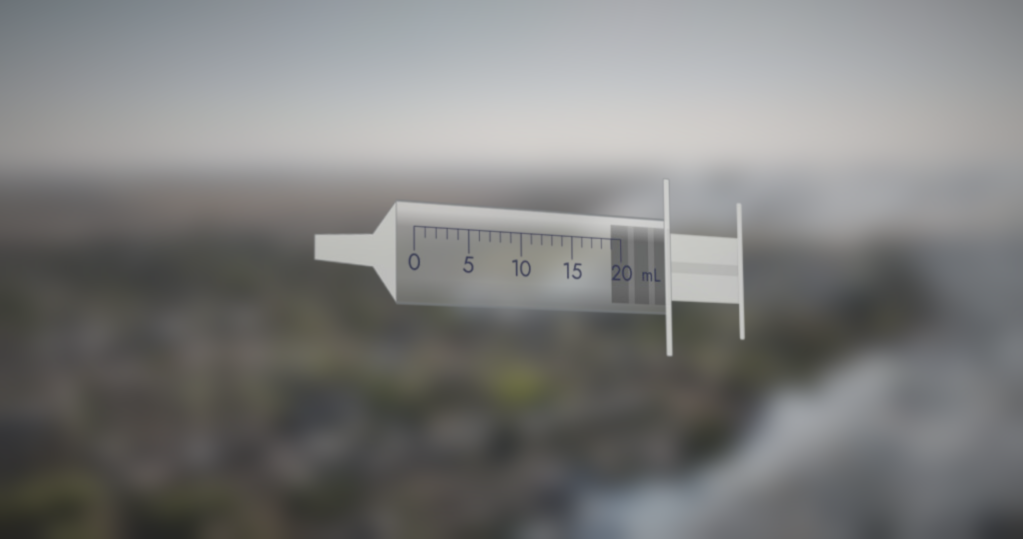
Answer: 19mL
